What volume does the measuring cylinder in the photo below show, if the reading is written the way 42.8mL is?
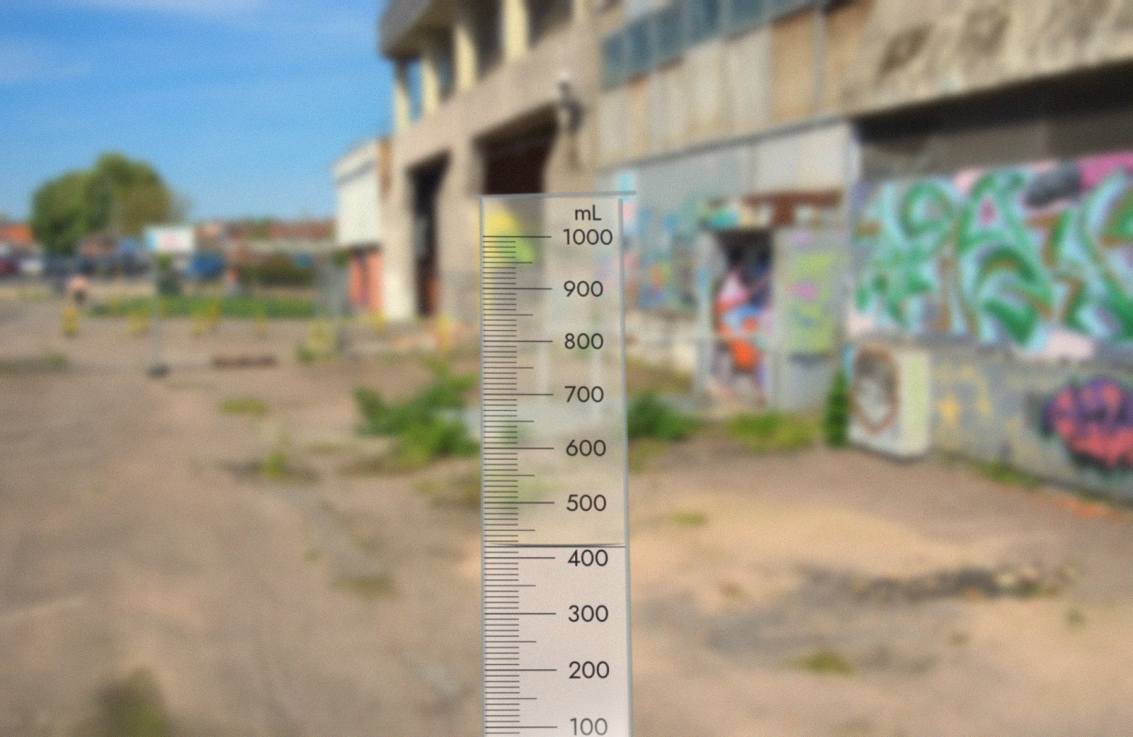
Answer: 420mL
